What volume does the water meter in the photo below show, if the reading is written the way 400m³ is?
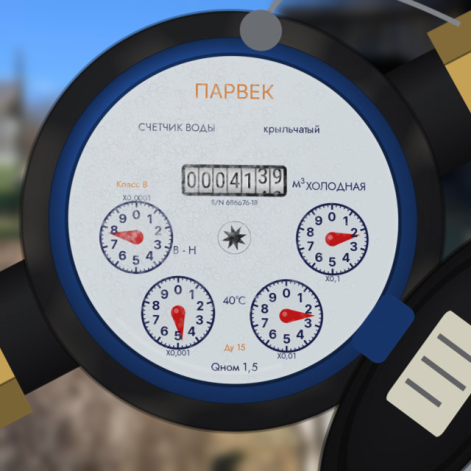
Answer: 4139.2247m³
